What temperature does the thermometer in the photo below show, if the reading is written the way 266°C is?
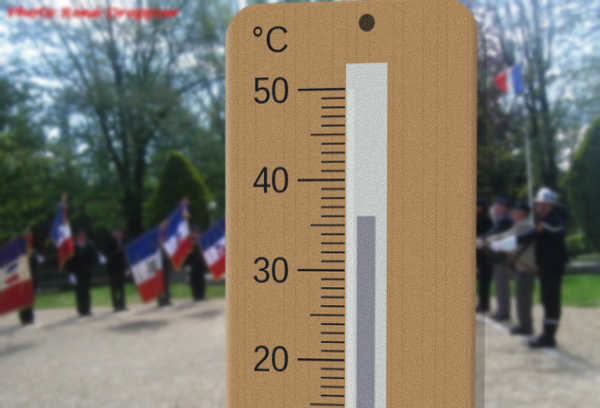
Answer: 36°C
